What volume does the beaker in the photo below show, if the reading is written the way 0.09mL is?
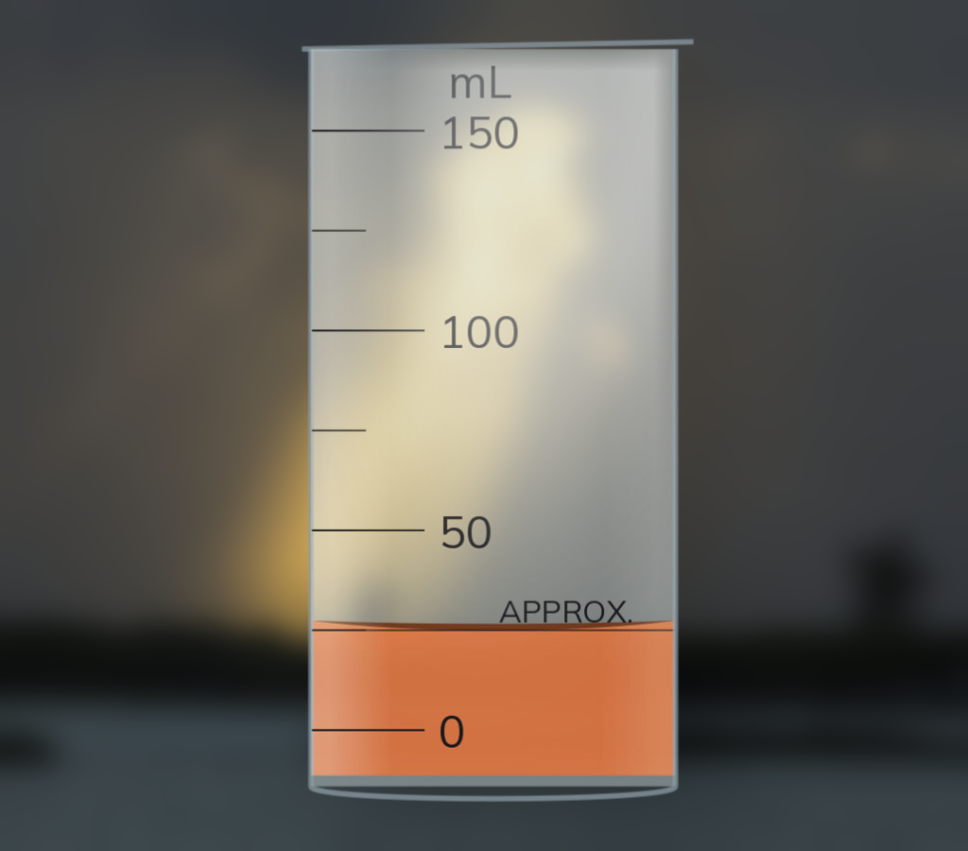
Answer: 25mL
